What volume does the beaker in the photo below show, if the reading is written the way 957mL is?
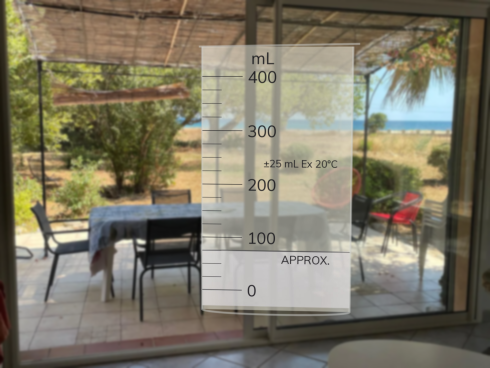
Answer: 75mL
